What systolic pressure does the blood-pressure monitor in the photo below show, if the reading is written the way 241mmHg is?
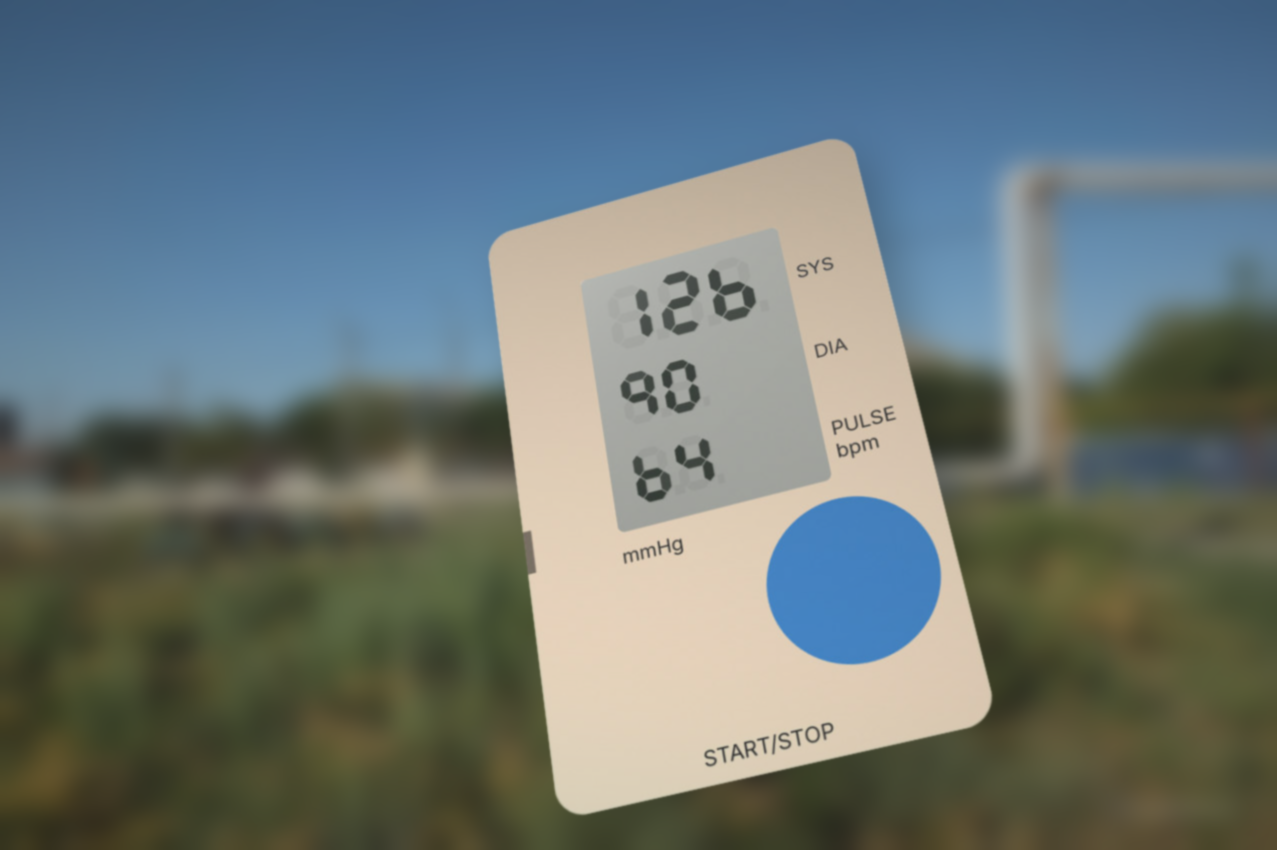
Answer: 126mmHg
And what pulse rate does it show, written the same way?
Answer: 64bpm
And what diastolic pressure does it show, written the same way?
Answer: 90mmHg
